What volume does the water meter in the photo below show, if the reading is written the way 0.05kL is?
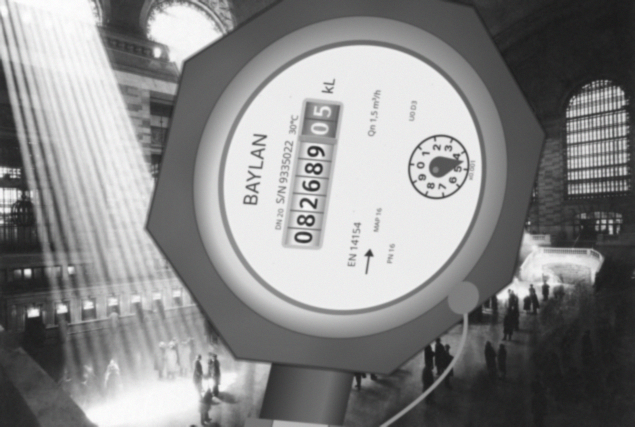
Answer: 82689.054kL
